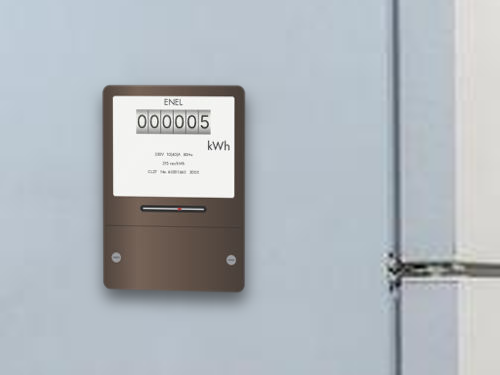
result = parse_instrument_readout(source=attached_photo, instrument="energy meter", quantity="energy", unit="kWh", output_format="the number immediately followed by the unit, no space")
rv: 5kWh
